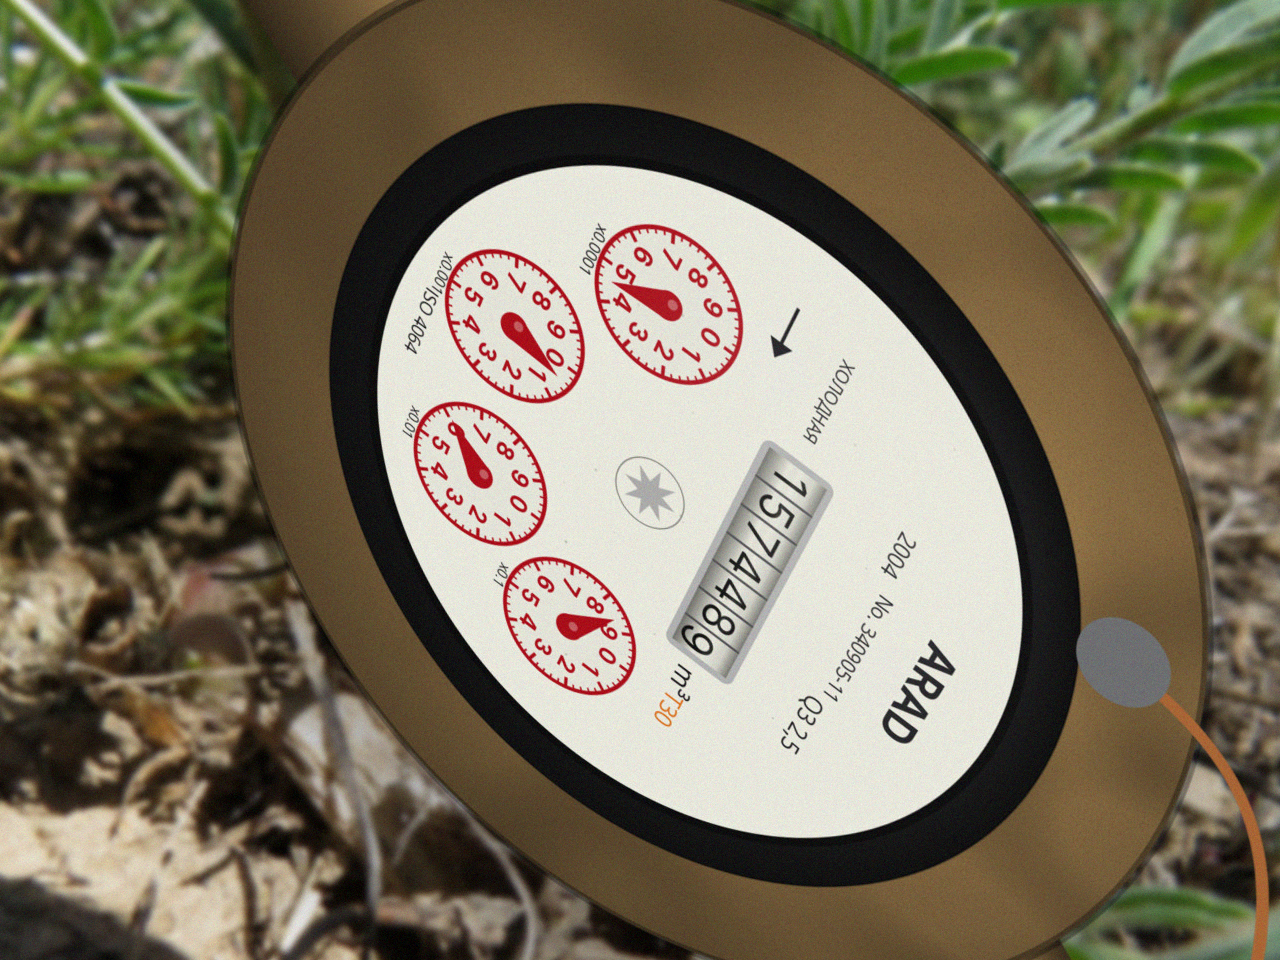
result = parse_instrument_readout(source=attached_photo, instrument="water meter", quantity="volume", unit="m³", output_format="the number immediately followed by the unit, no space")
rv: 1574488.8604m³
